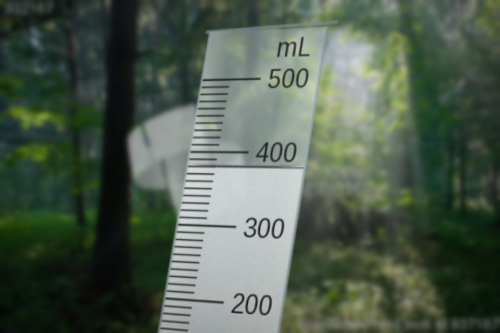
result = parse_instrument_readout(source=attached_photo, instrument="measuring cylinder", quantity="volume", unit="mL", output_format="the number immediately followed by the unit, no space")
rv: 380mL
